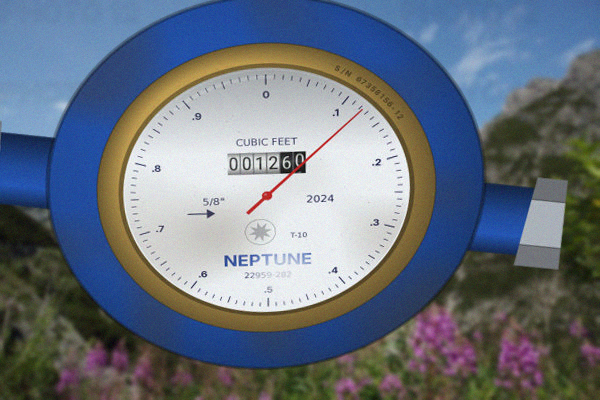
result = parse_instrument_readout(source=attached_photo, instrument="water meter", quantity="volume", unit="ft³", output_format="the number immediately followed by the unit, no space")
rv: 1260.12ft³
